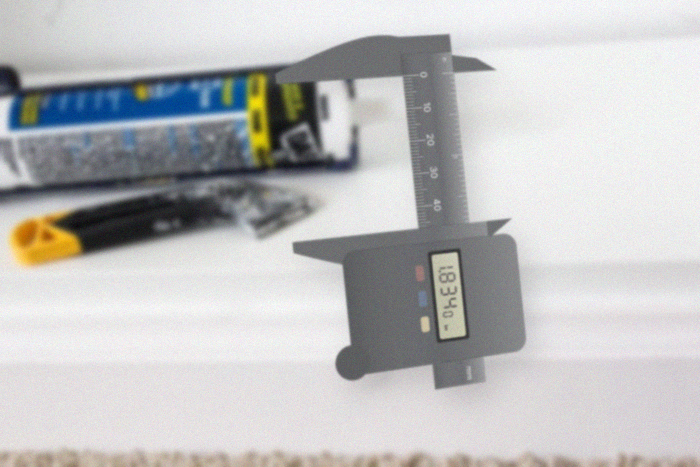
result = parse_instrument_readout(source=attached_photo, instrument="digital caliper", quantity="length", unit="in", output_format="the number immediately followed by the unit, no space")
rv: 1.8340in
